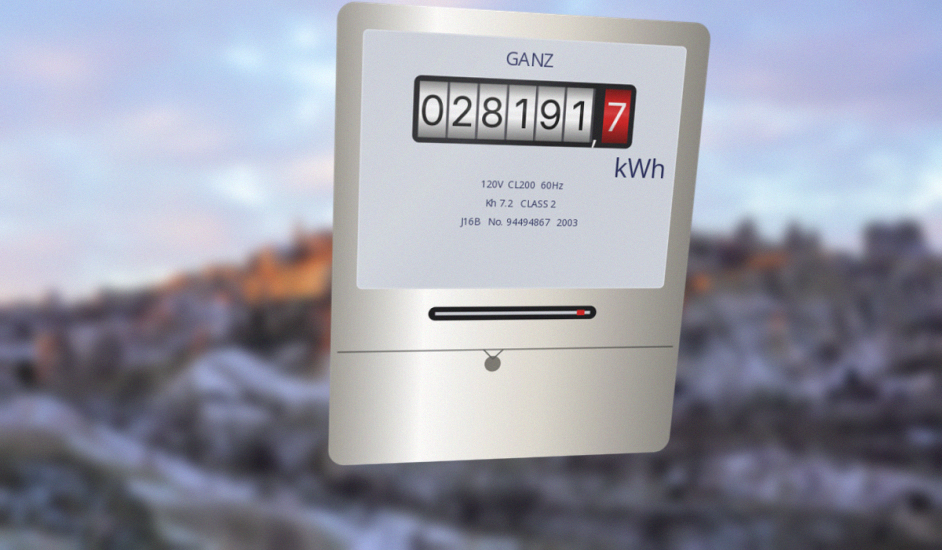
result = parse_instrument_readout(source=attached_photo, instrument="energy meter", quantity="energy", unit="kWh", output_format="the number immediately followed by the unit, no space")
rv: 28191.7kWh
